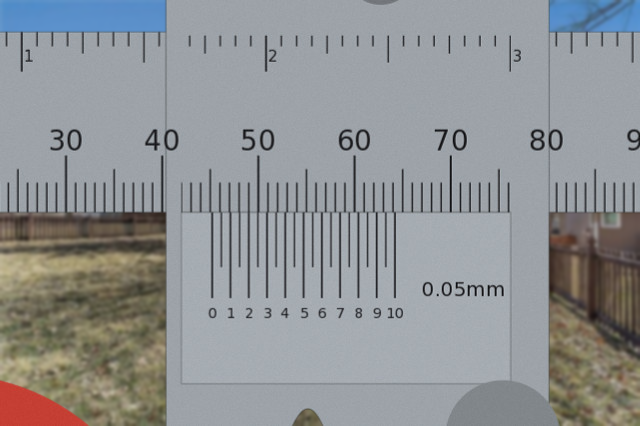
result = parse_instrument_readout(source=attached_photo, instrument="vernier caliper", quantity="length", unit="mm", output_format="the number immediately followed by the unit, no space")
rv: 45.2mm
